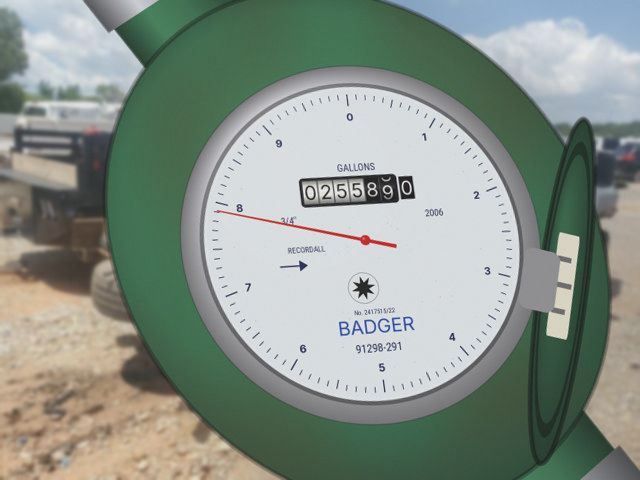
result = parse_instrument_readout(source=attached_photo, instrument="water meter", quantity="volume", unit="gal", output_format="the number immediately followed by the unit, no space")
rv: 255887.9gal
